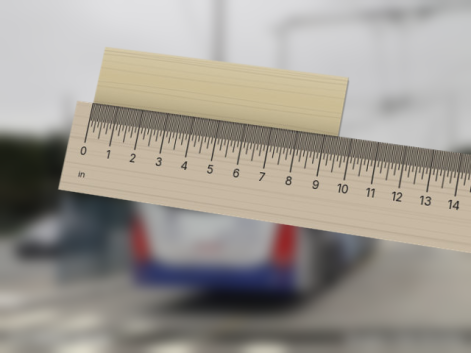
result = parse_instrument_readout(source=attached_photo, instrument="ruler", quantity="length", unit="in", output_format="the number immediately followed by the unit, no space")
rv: 9.5in
